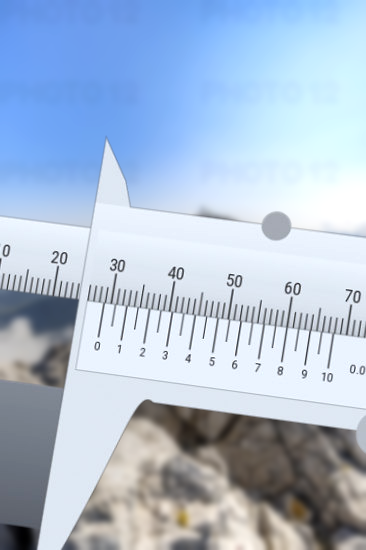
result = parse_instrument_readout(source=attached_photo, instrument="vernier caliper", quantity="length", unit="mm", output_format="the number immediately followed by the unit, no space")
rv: 28.8mm
